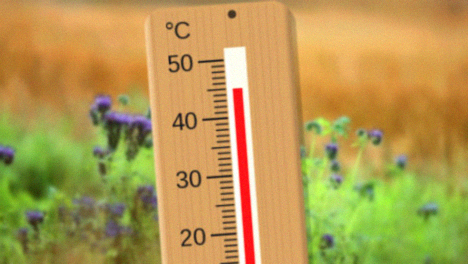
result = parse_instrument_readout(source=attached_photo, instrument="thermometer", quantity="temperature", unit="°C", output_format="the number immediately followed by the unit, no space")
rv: 45°C
